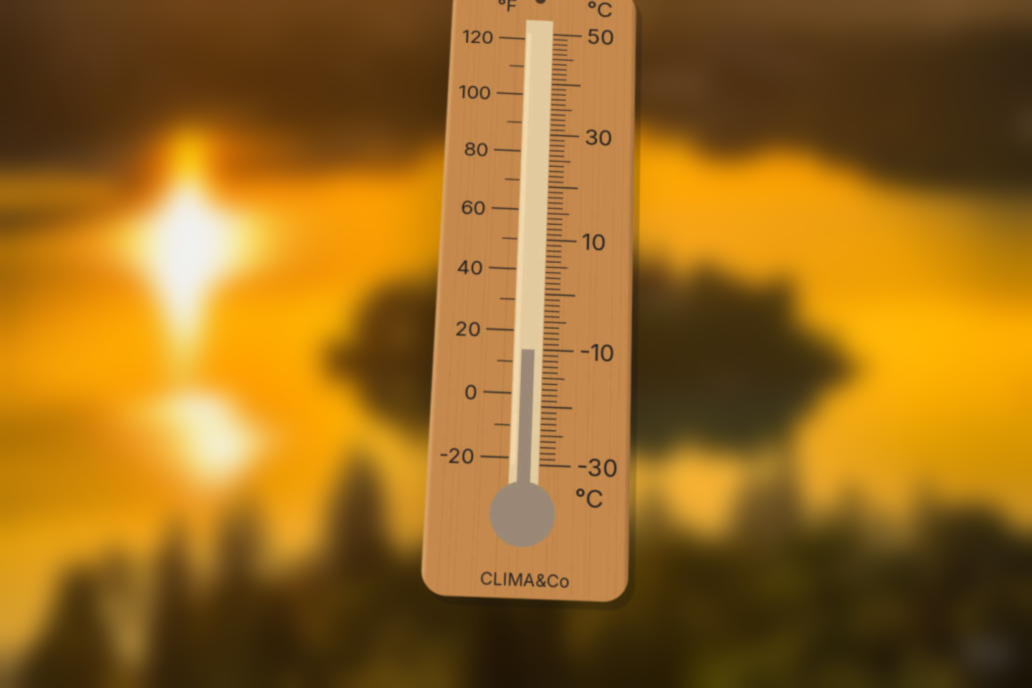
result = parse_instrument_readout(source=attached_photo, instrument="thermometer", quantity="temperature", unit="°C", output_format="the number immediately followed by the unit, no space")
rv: -10°C
